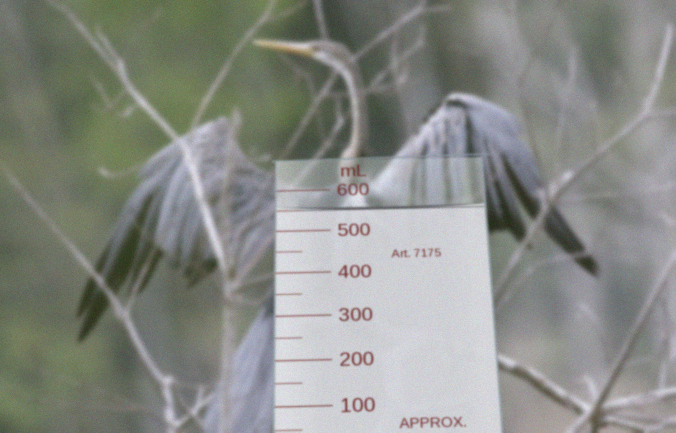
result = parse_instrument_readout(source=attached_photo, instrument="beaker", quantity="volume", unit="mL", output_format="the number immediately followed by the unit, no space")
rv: 550mL
